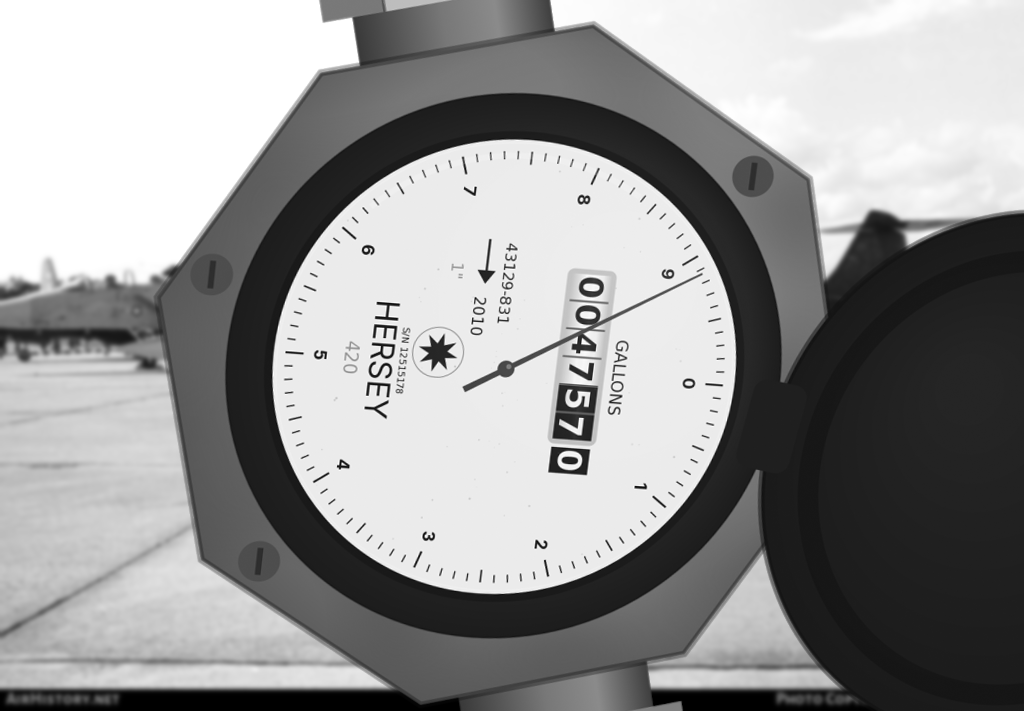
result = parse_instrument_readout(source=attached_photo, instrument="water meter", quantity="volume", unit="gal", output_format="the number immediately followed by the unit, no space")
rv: 47569.1gal
